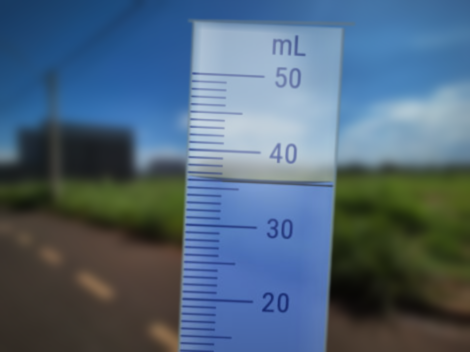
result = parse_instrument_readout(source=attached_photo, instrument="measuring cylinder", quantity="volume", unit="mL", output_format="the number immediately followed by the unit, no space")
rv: 36mL
